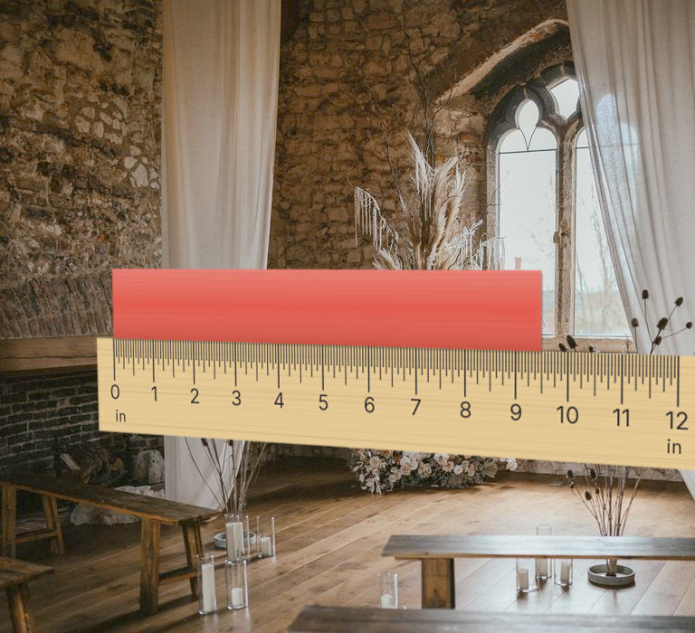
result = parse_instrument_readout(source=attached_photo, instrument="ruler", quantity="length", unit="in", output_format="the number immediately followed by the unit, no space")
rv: 9.5in
